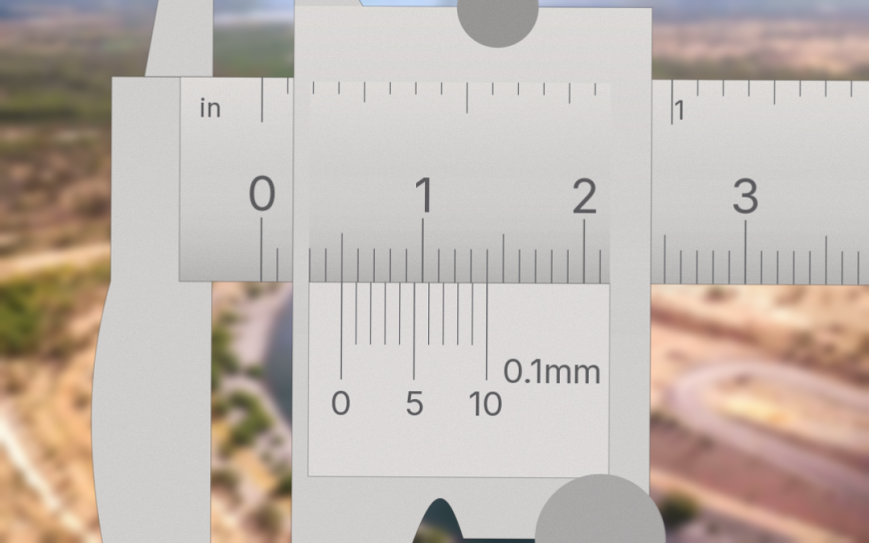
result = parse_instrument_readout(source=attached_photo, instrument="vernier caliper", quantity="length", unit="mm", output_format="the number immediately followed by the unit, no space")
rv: 5.0mm
